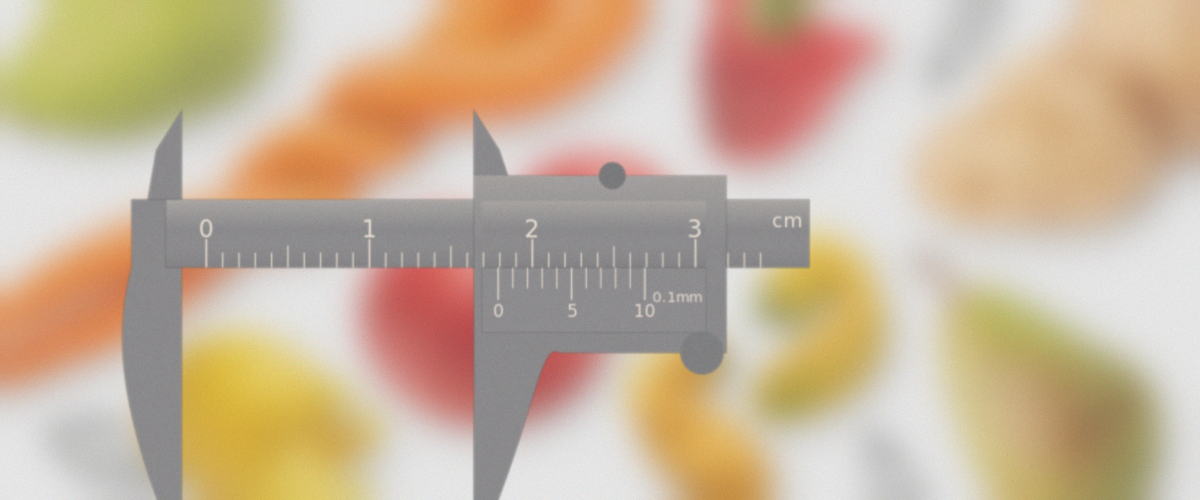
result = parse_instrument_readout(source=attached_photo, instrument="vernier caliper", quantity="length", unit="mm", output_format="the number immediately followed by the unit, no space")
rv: 17.9mm
